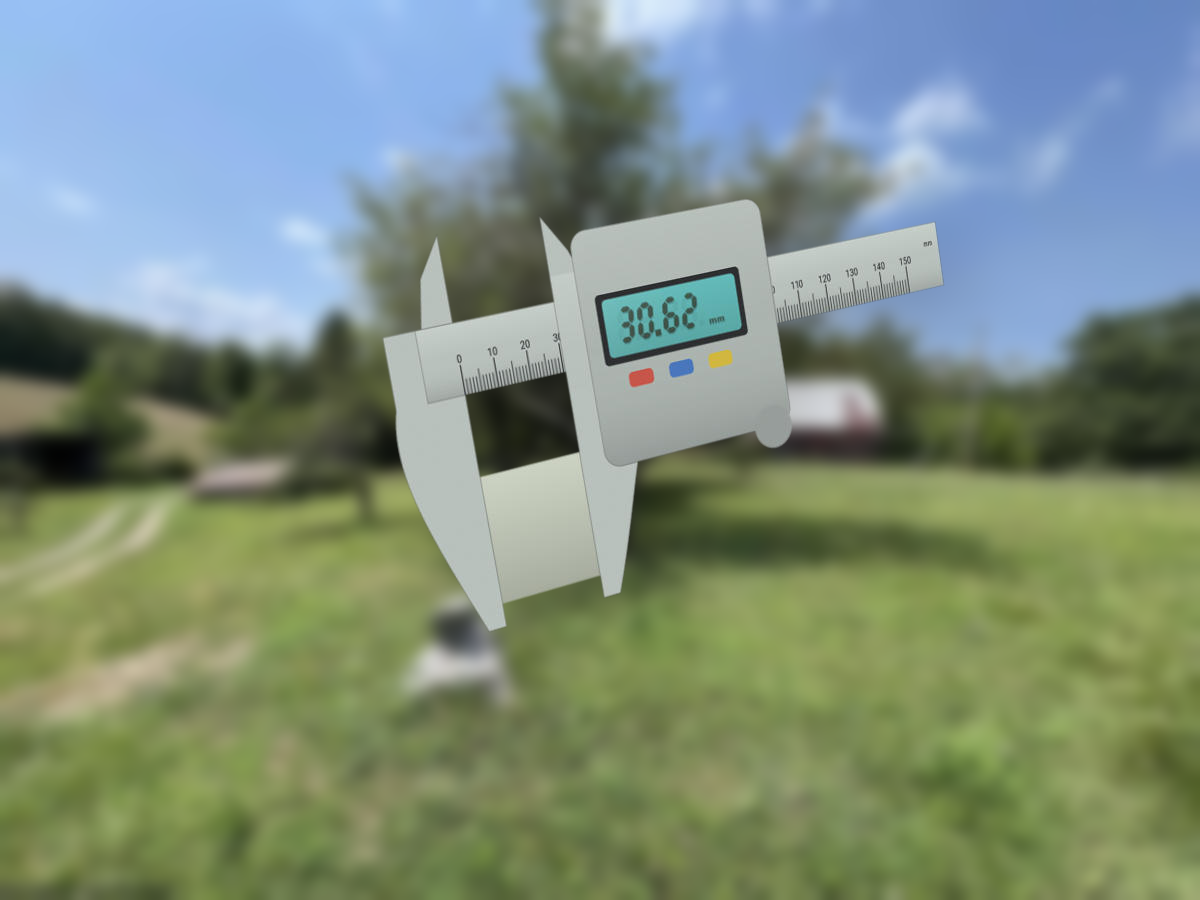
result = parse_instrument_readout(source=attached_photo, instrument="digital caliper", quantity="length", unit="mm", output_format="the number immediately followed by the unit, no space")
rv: 30.62mm
